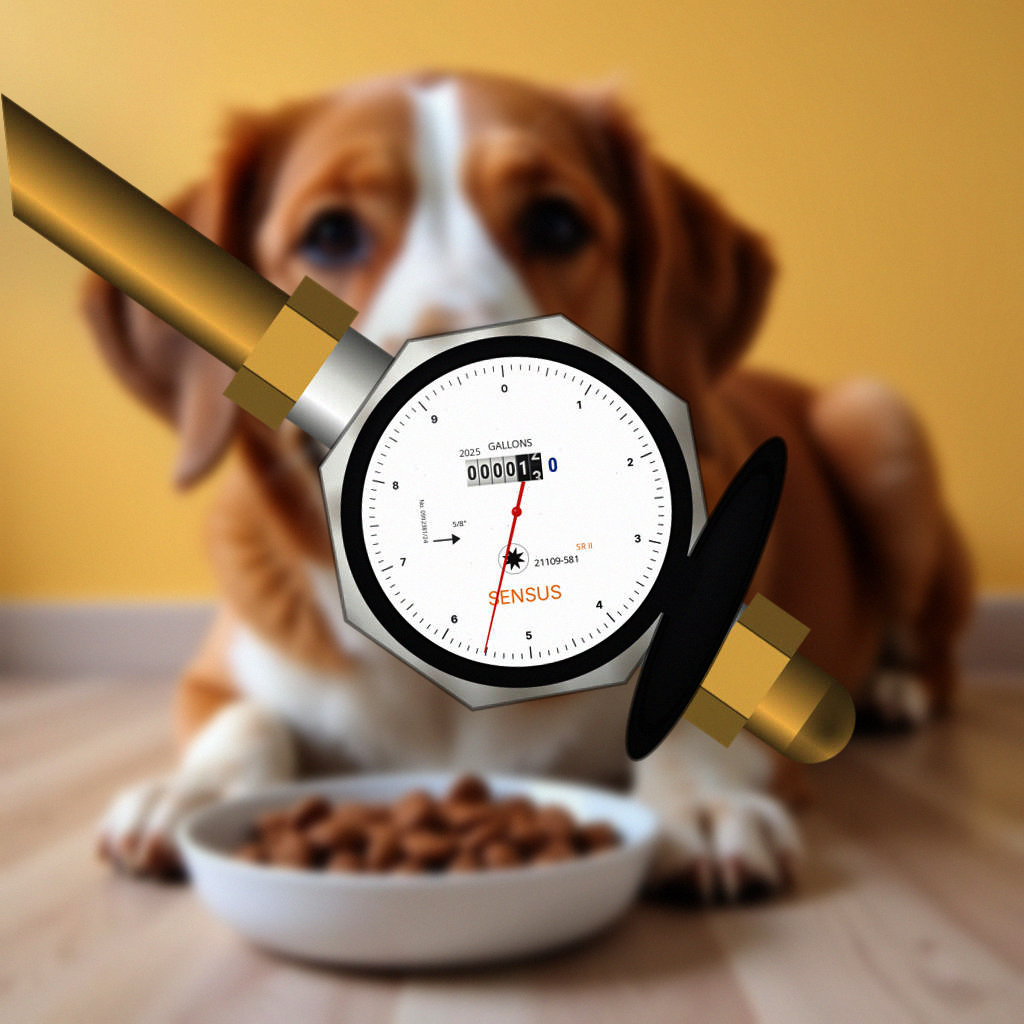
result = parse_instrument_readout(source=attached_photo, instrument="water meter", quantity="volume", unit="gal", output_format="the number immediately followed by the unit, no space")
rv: 125.5gal
